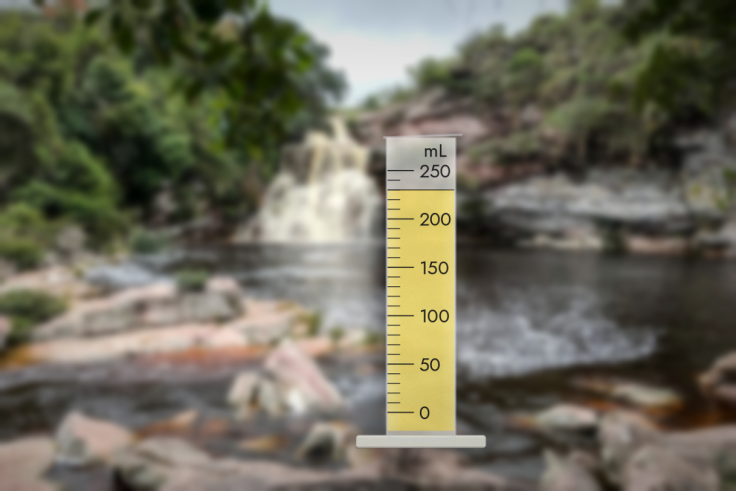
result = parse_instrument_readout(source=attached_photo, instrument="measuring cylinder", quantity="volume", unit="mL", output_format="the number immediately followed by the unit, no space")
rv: 230mL
